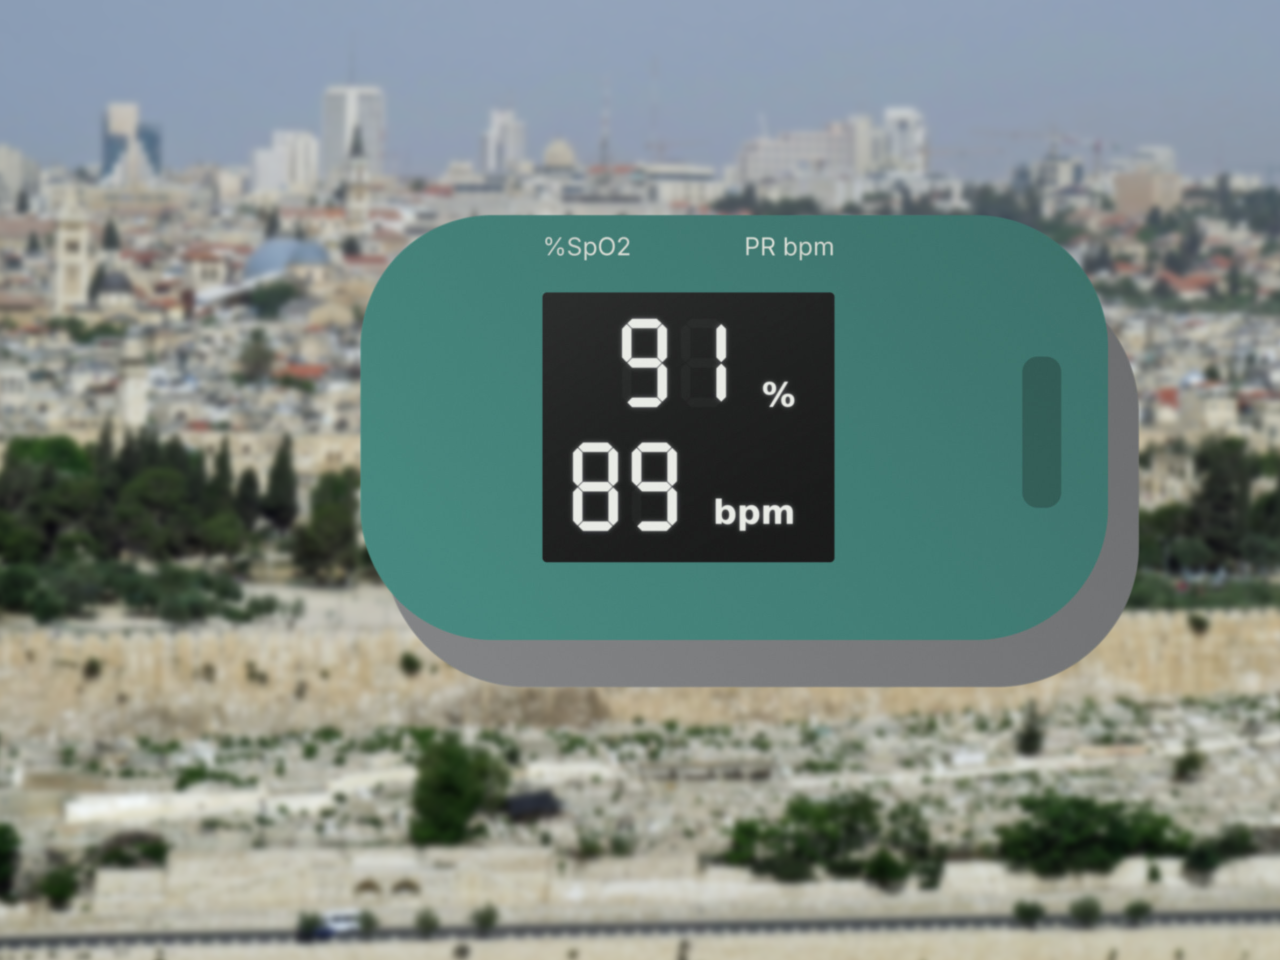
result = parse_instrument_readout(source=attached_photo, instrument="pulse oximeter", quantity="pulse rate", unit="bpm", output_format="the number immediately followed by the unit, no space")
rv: 89bpm
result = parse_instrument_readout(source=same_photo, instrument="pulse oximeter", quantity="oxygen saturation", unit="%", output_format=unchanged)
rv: 91%
